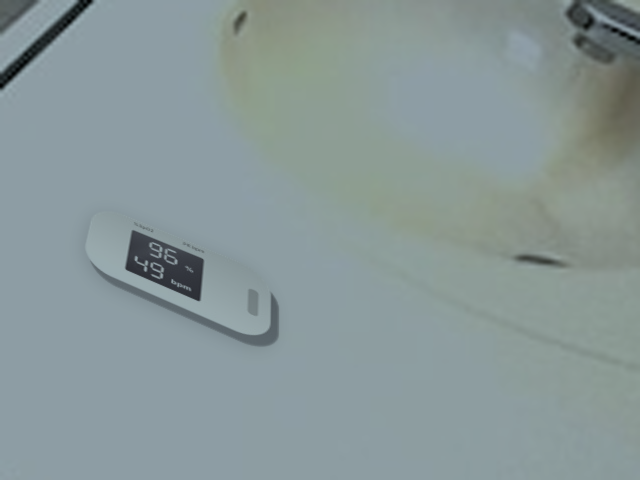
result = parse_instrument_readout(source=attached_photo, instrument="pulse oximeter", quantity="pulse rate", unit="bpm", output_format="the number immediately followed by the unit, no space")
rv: 49bpm
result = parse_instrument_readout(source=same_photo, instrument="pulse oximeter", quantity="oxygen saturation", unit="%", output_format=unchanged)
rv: 96%
